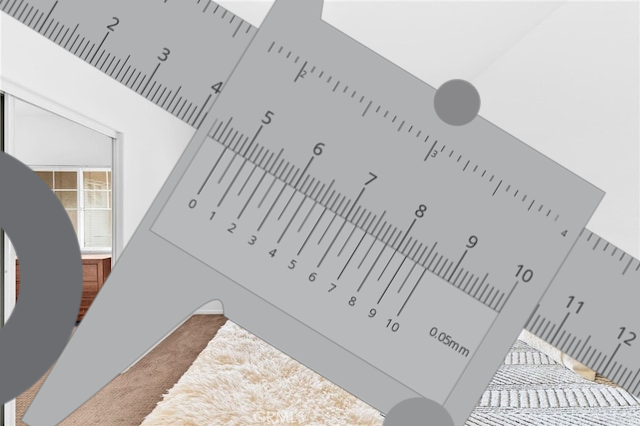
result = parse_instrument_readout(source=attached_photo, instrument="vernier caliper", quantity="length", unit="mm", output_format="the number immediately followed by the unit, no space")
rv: 46.8mm
